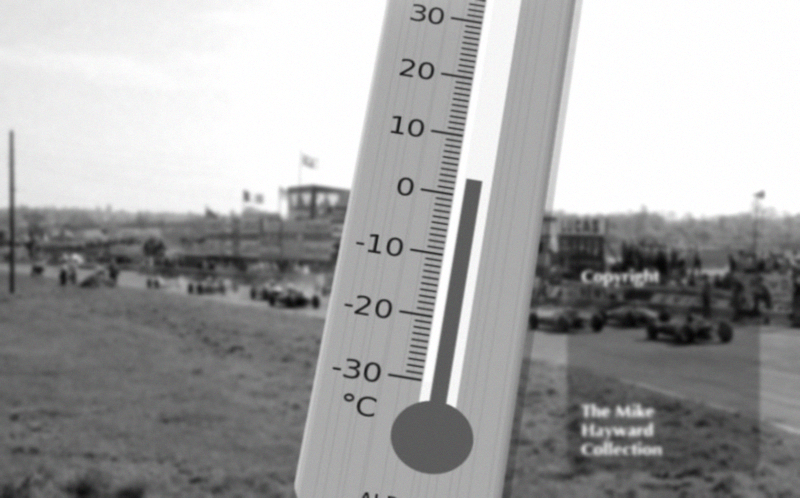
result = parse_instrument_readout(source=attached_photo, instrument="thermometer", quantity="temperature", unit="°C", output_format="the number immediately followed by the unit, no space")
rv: 3°C
